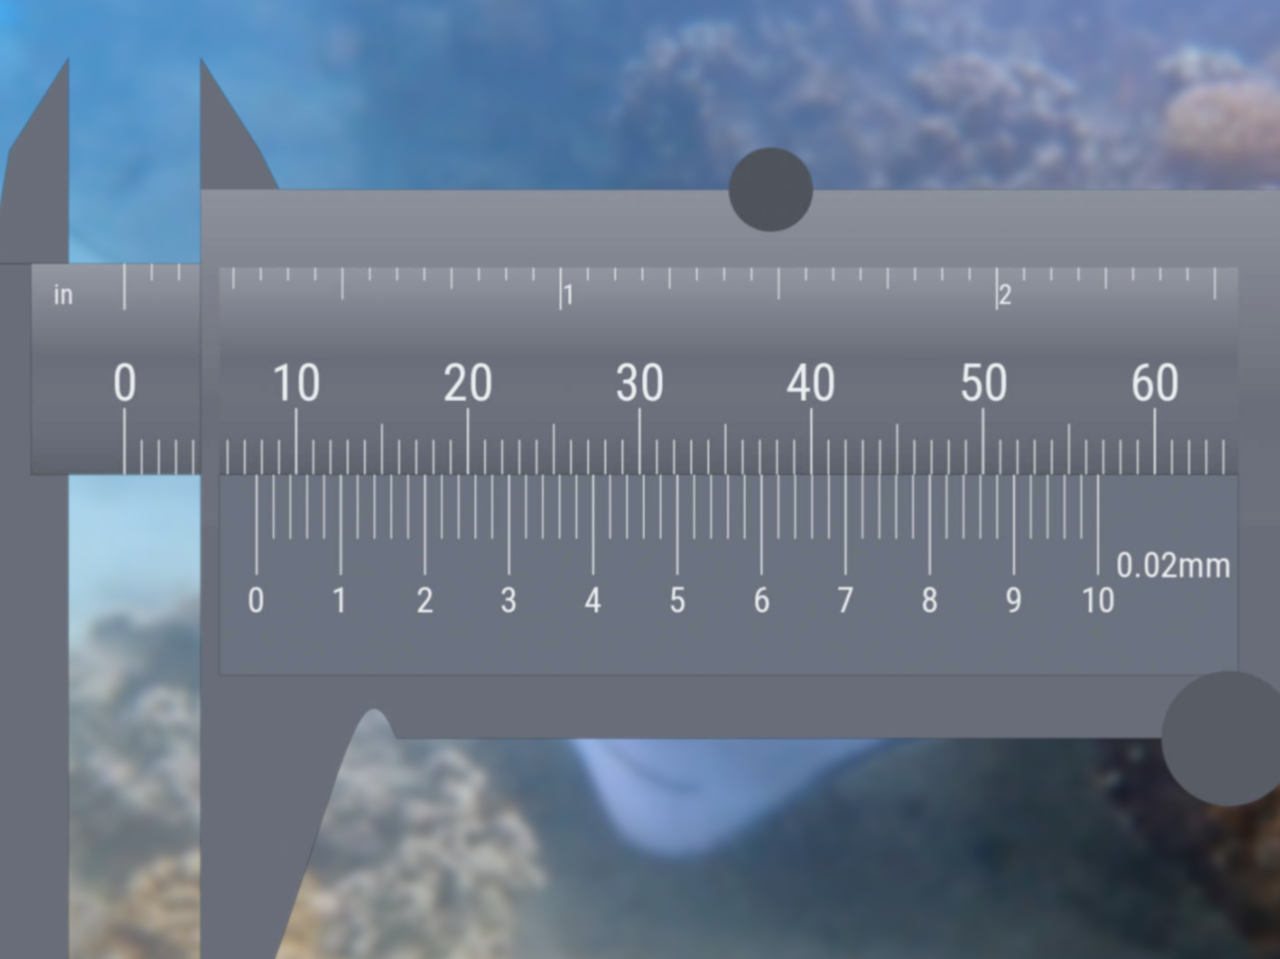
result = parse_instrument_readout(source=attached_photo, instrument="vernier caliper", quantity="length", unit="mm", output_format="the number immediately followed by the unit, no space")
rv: 7.7mm
